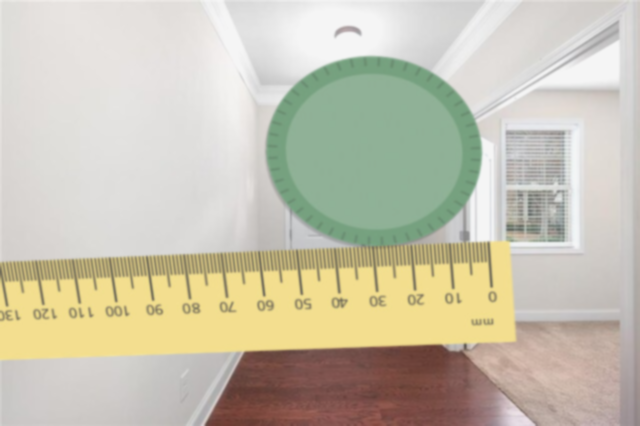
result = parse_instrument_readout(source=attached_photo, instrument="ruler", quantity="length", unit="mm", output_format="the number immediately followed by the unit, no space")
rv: 55mm
